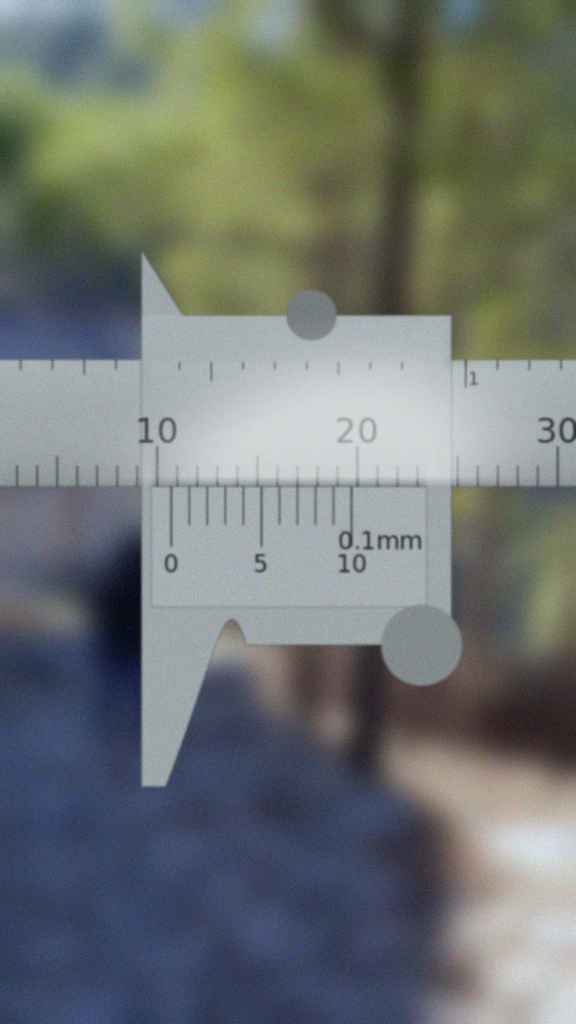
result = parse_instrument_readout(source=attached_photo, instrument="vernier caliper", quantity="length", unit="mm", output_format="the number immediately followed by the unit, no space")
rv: 10.7mm
